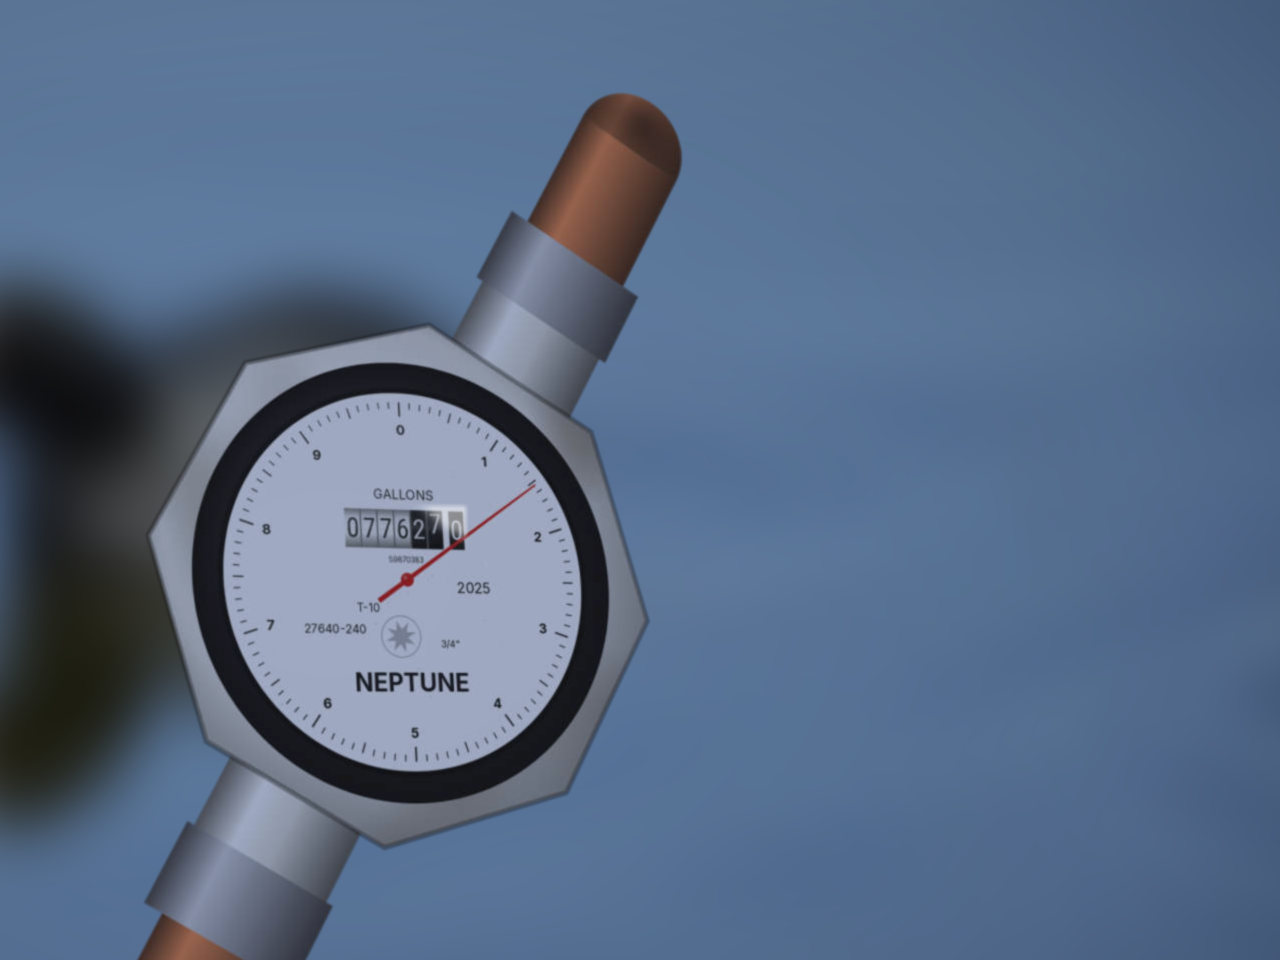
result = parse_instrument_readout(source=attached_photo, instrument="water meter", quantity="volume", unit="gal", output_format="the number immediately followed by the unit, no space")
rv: 776271.5gal
